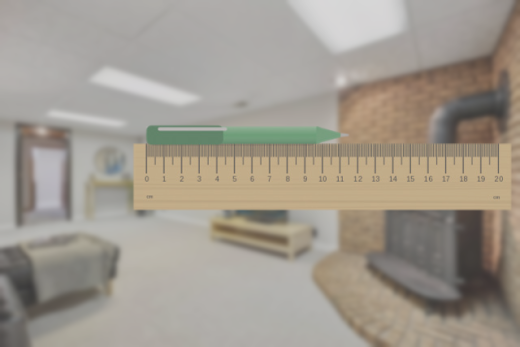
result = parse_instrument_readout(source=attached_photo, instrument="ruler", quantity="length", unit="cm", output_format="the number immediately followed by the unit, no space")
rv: 11.5cm
